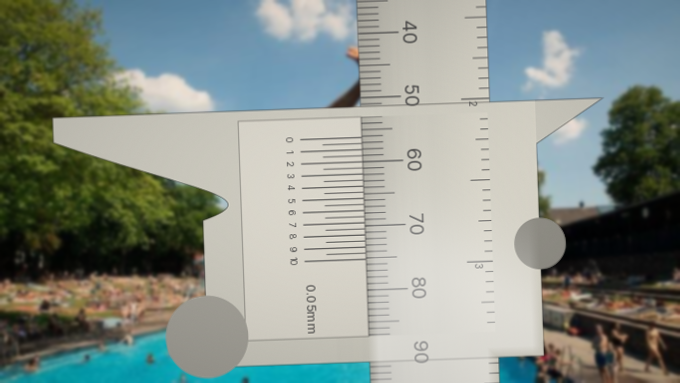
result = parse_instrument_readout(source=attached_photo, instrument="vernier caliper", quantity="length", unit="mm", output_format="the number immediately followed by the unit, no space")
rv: 56.2mm
